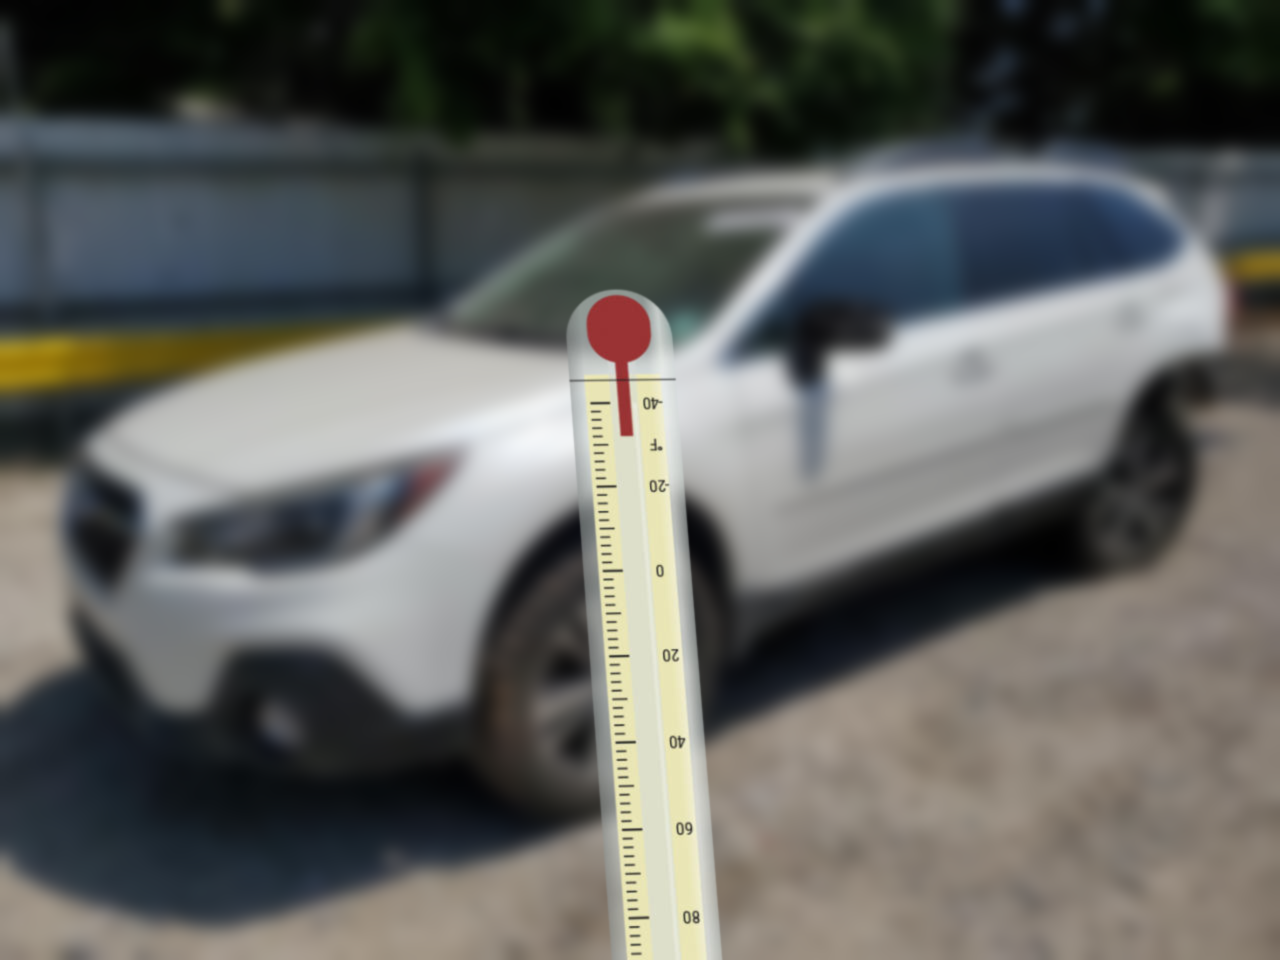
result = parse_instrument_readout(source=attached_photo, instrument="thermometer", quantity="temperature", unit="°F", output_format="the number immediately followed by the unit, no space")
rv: -32°F
